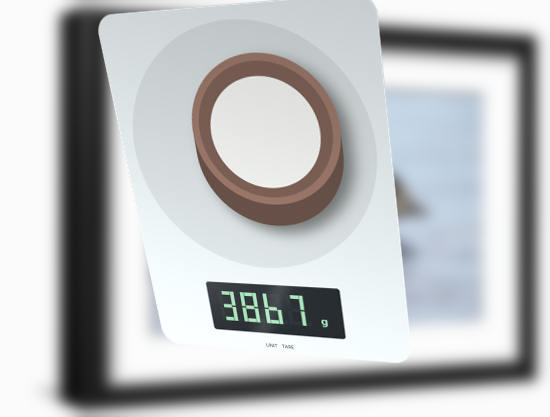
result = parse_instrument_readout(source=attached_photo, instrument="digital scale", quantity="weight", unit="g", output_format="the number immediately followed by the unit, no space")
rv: 3867g
